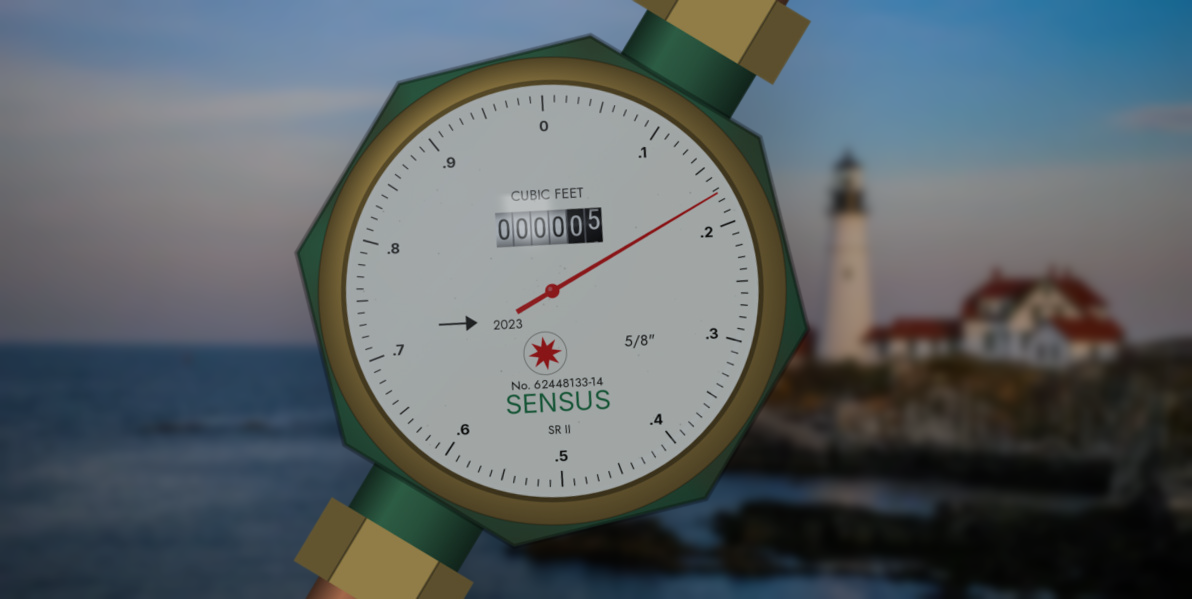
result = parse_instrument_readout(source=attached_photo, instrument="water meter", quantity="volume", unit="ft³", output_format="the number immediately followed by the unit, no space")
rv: 5.17ft³
